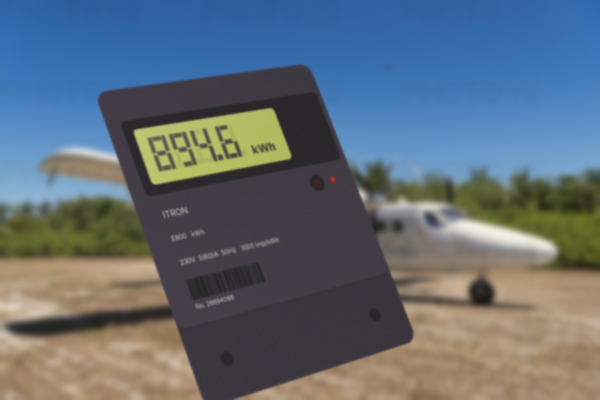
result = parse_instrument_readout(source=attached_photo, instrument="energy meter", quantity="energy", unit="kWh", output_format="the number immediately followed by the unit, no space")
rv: 894.6kWh
